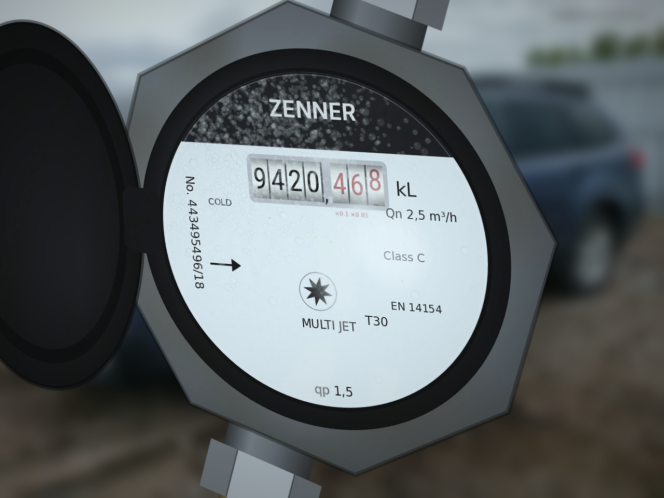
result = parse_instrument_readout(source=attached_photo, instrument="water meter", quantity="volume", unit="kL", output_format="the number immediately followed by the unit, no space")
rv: 9420.468kL
